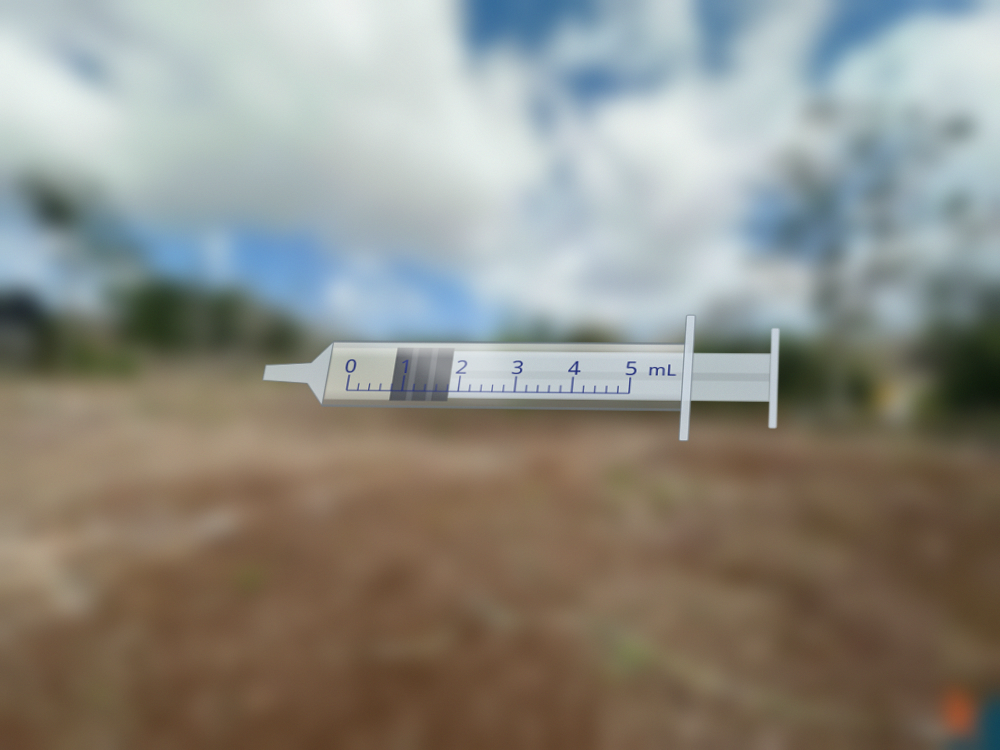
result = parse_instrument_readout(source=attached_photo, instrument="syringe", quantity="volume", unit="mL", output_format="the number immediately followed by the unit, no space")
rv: 0.8mL
